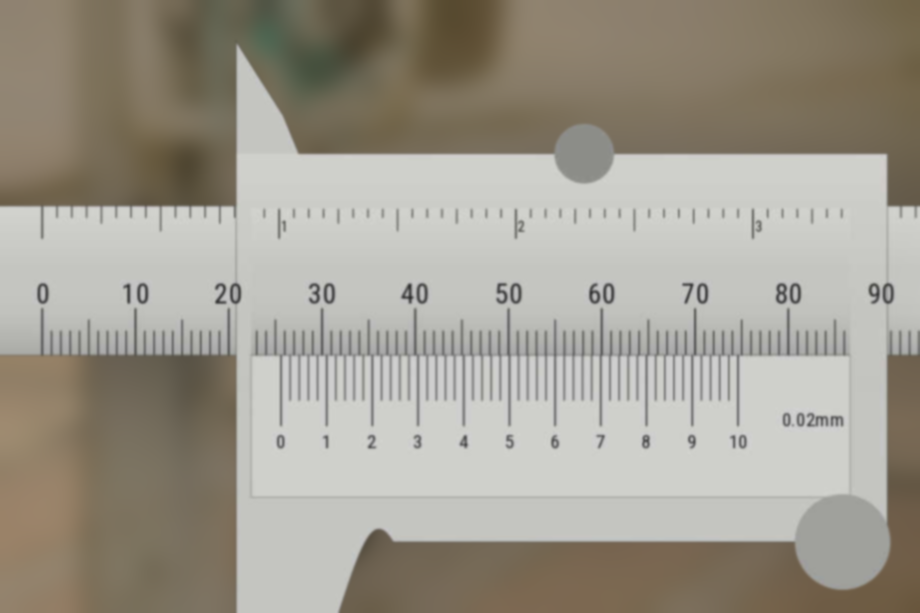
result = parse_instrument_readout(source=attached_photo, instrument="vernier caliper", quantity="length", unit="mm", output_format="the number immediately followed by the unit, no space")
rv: 25.6mm
